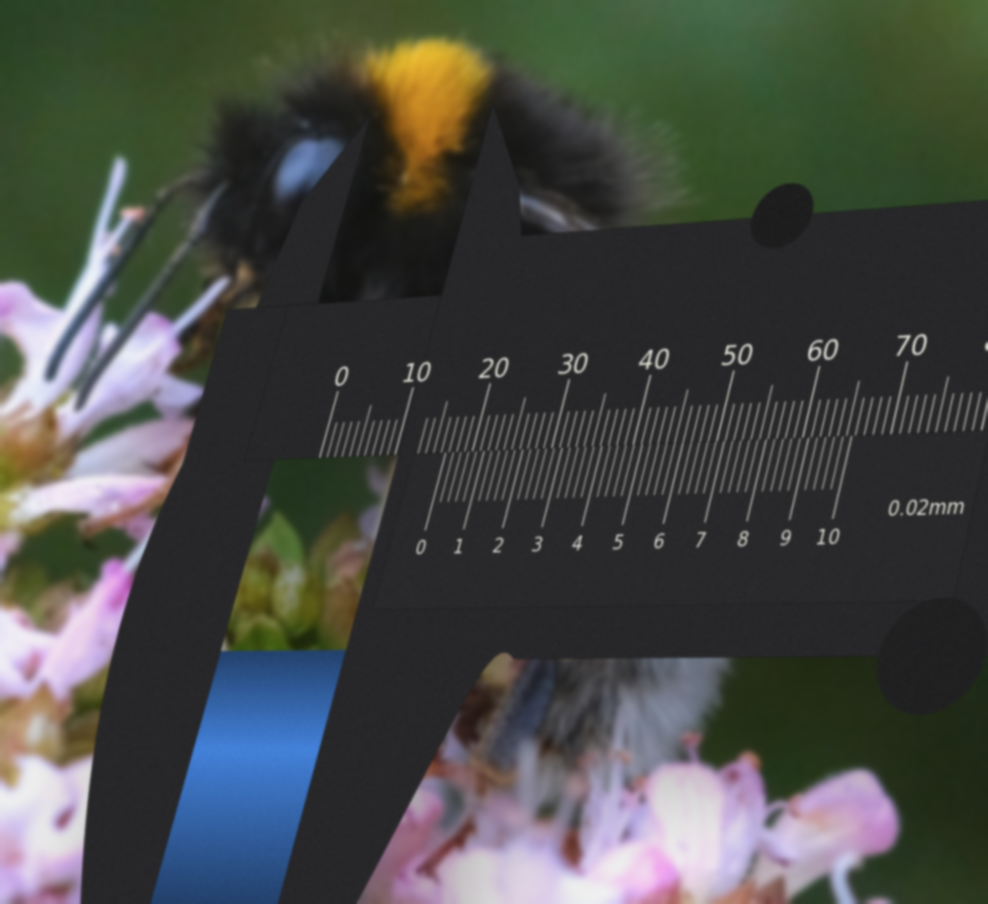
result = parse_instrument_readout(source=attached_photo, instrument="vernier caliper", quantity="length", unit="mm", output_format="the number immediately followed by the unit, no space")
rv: 16.6mm
